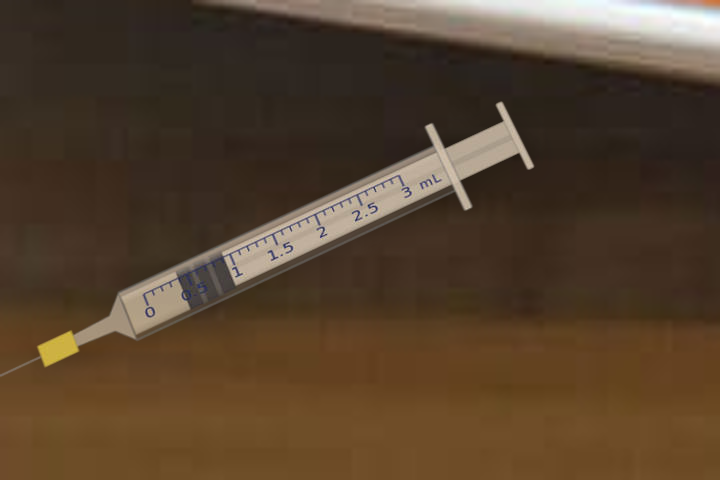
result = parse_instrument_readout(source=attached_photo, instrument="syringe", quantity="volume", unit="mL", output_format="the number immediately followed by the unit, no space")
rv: 0.4mL
